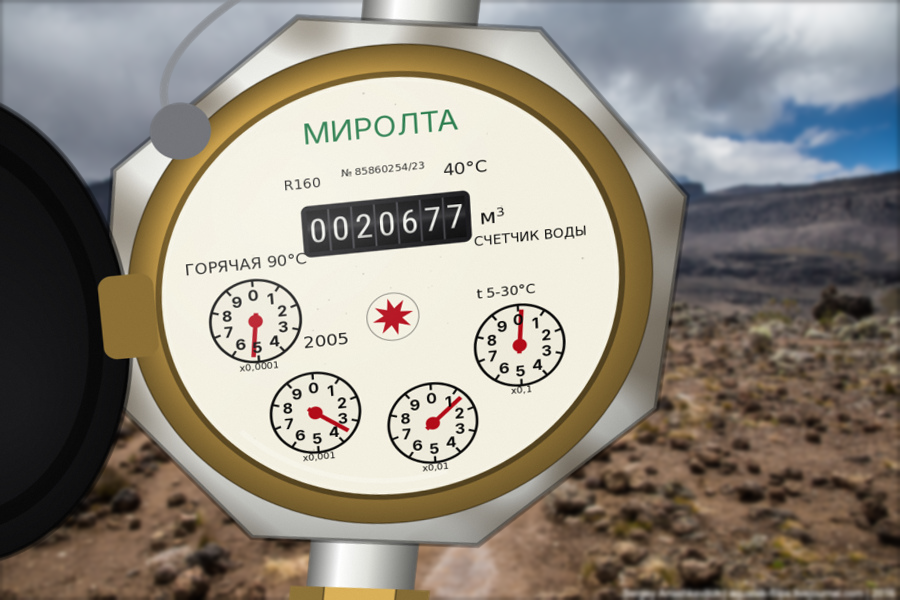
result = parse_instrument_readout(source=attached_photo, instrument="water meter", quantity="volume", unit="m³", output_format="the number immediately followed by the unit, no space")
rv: 20677.0135m³
